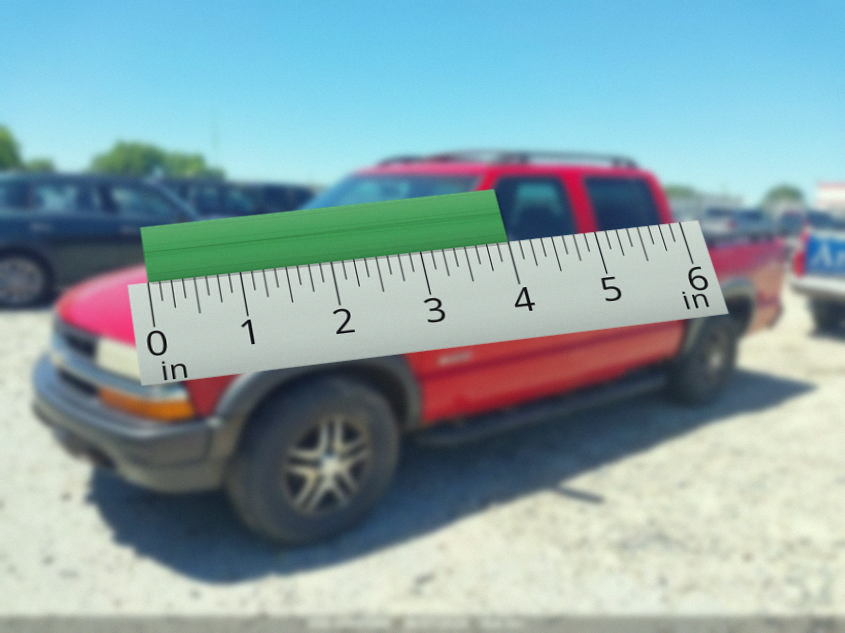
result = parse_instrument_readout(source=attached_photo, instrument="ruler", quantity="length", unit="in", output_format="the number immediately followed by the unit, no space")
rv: 4in
